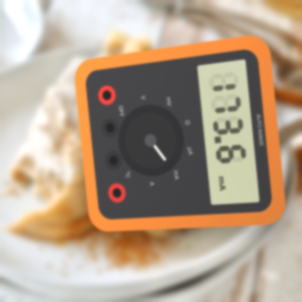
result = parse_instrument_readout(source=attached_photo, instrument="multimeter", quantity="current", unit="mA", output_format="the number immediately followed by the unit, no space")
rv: 173.6mA
